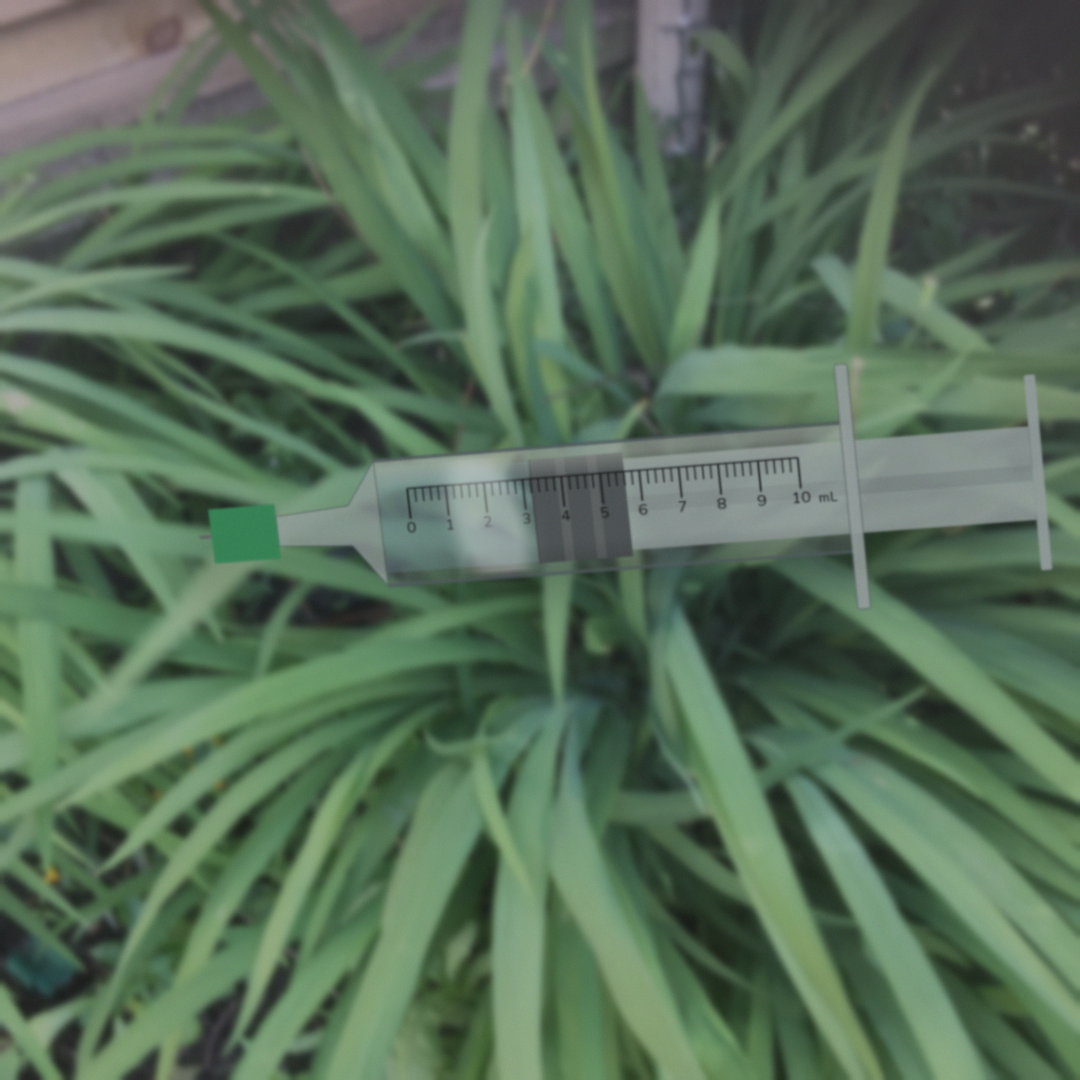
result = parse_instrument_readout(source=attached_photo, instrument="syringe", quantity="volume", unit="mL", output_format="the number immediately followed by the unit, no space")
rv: 3.2mL
